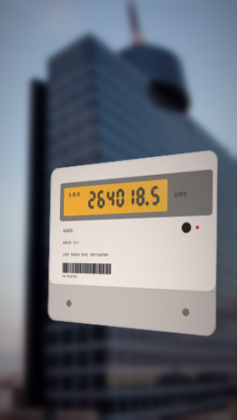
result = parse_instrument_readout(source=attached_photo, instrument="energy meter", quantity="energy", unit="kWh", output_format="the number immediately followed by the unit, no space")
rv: 264018.5kWh
